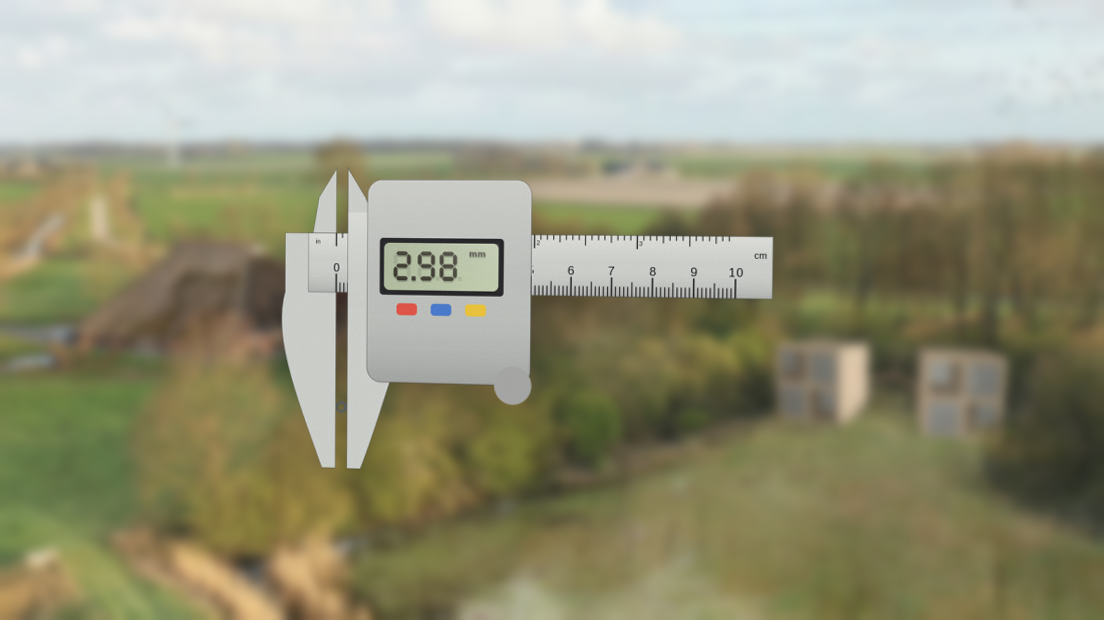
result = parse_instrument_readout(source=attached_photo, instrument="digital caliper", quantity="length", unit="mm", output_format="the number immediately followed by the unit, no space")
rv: 2.98mm
